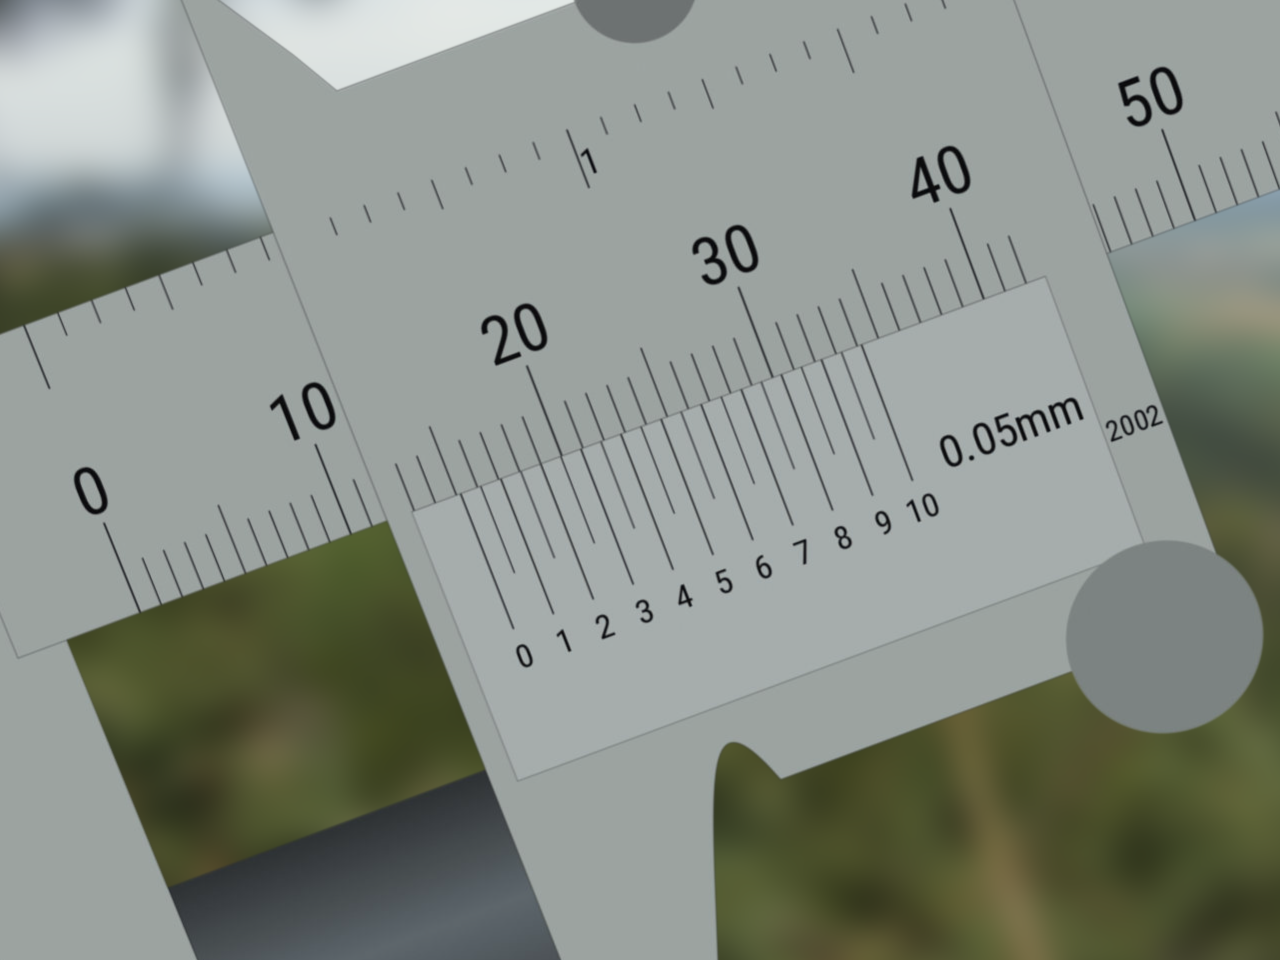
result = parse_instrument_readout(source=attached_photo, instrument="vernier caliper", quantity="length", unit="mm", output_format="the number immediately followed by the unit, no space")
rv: 15.2mm
